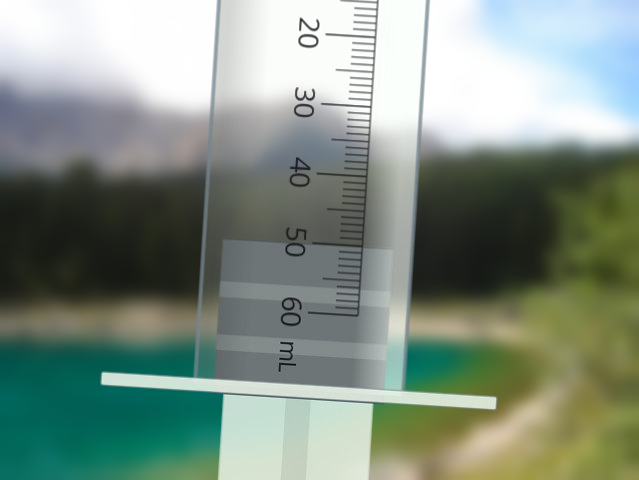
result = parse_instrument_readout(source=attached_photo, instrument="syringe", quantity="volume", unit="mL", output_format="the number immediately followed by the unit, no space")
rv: 50mL
